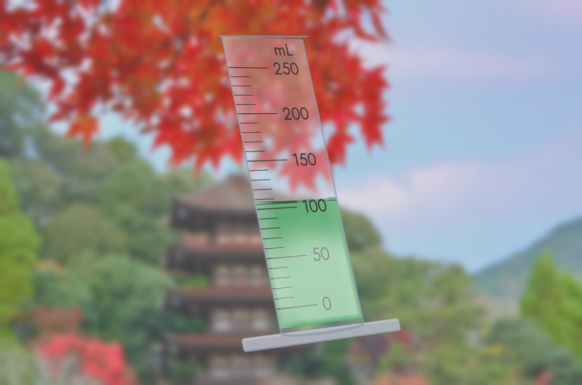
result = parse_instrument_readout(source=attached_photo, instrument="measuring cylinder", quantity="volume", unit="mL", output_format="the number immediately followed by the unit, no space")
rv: 105mL
